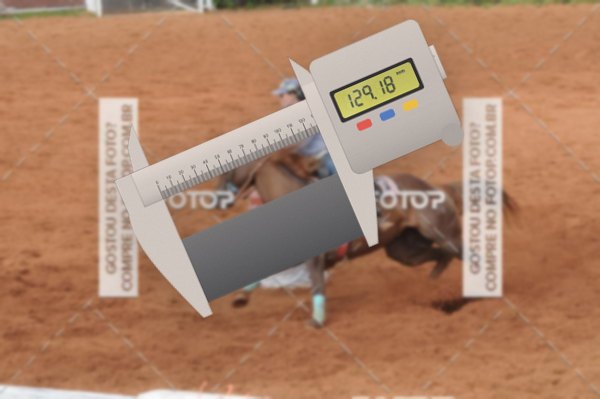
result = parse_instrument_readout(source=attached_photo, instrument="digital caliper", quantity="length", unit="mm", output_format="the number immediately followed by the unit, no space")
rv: 129.18mm
